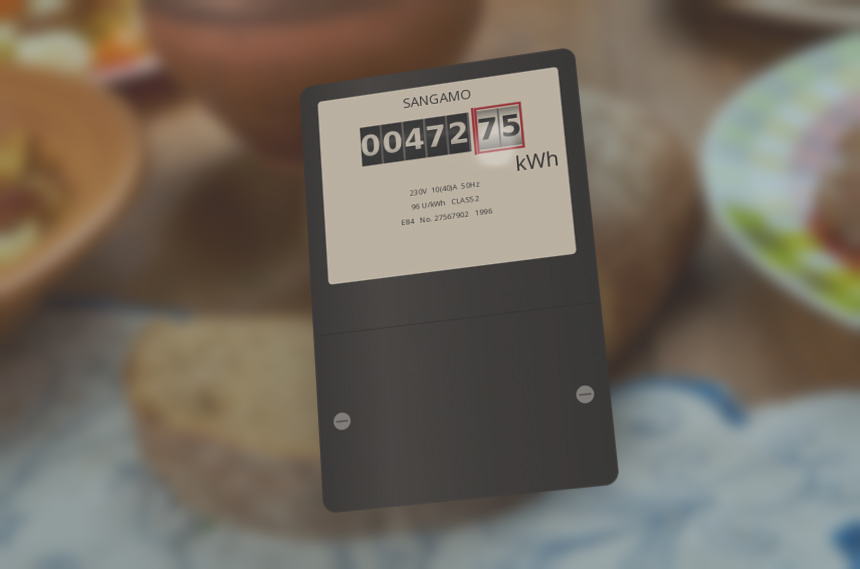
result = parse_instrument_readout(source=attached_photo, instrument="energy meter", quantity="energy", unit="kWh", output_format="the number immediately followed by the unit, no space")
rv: 472.75kWh
